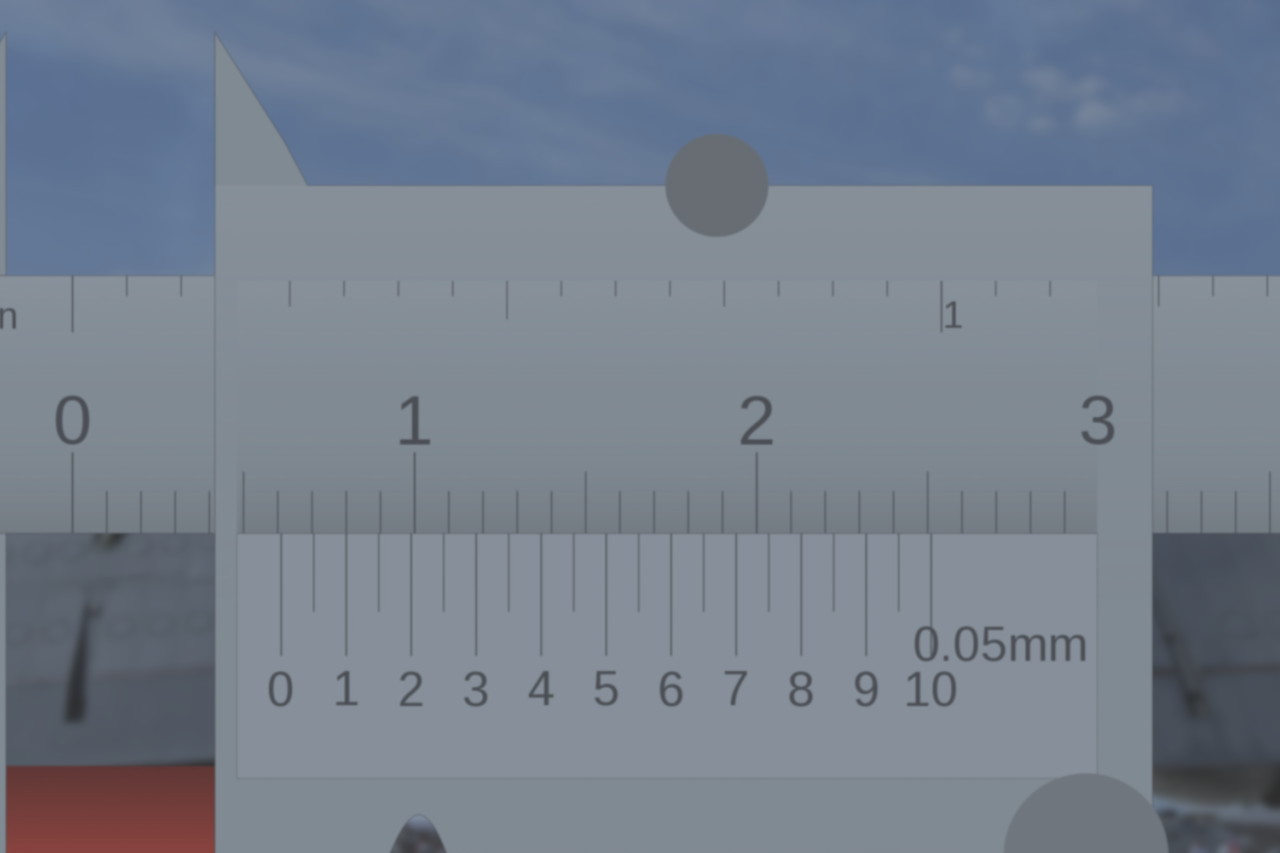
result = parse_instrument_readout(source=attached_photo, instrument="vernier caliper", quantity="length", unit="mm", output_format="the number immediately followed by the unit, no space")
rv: 6.10mm
